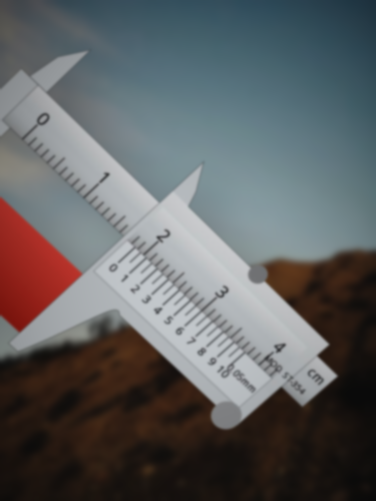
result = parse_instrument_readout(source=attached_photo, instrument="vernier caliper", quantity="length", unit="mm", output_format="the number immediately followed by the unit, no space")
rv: 18.6mm
